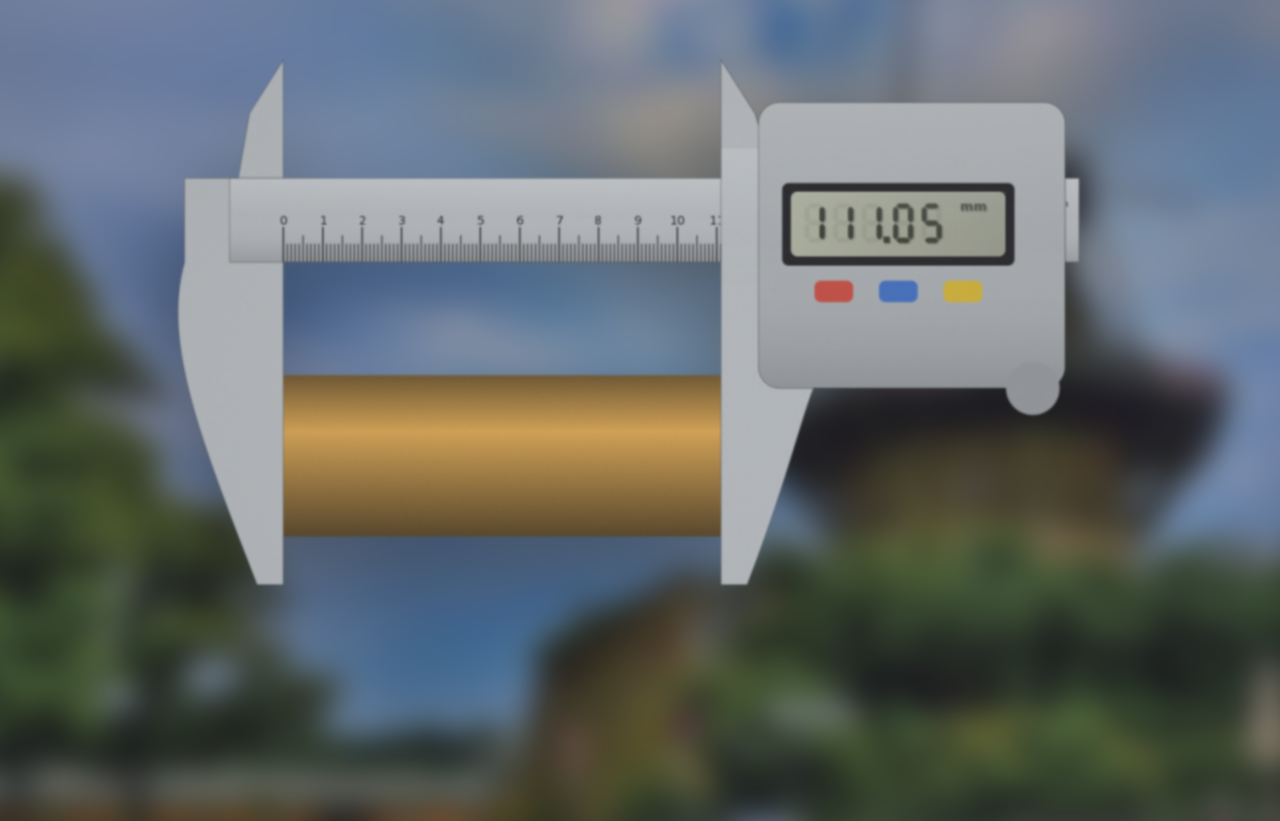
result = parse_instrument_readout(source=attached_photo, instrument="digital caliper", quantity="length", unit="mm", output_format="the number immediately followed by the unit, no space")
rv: 111.05mm
